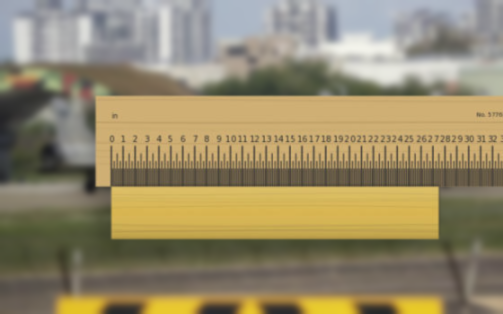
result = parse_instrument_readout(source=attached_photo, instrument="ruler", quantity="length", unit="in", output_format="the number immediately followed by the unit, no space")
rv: 27.5in
